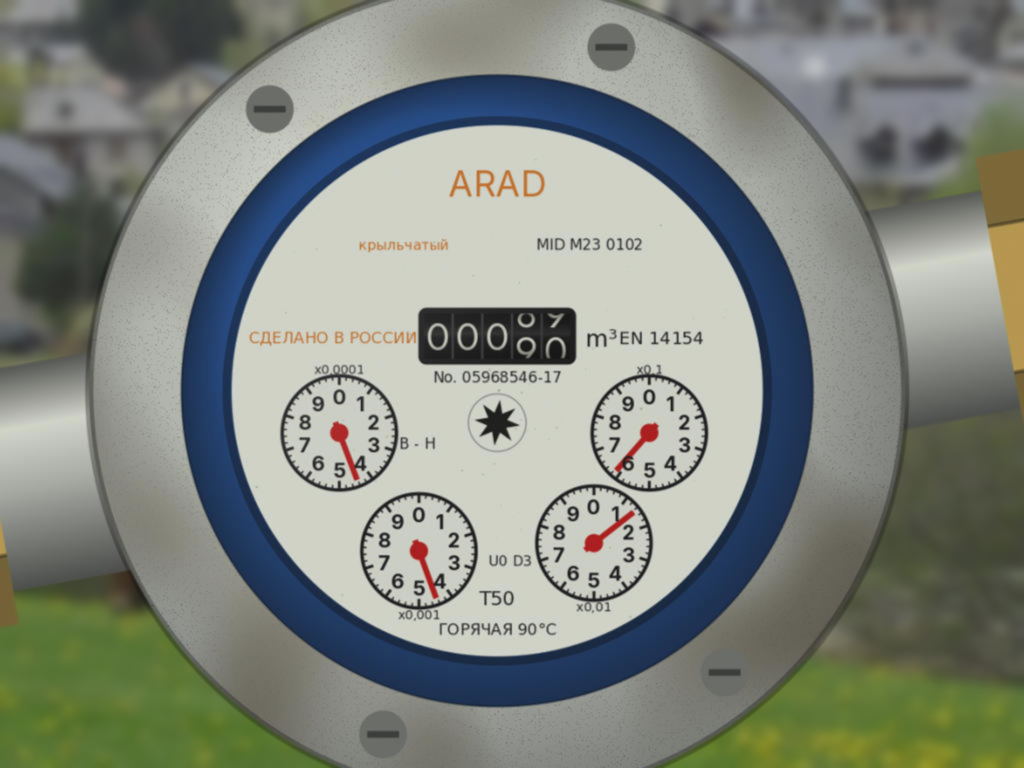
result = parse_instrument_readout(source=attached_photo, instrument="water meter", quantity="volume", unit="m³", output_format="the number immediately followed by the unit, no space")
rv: 89.6144m³
